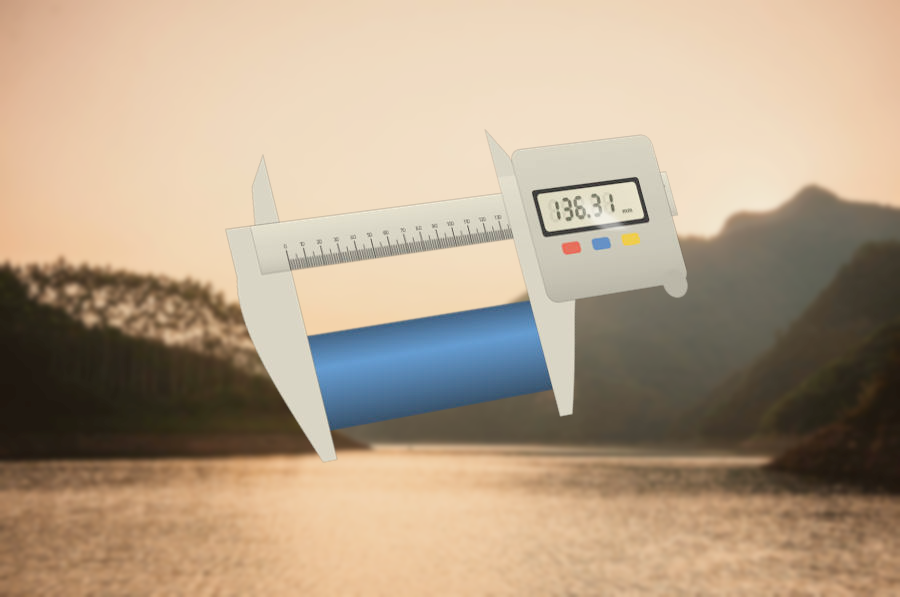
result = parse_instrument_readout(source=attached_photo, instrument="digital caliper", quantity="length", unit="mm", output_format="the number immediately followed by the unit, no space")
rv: 136.31mm
